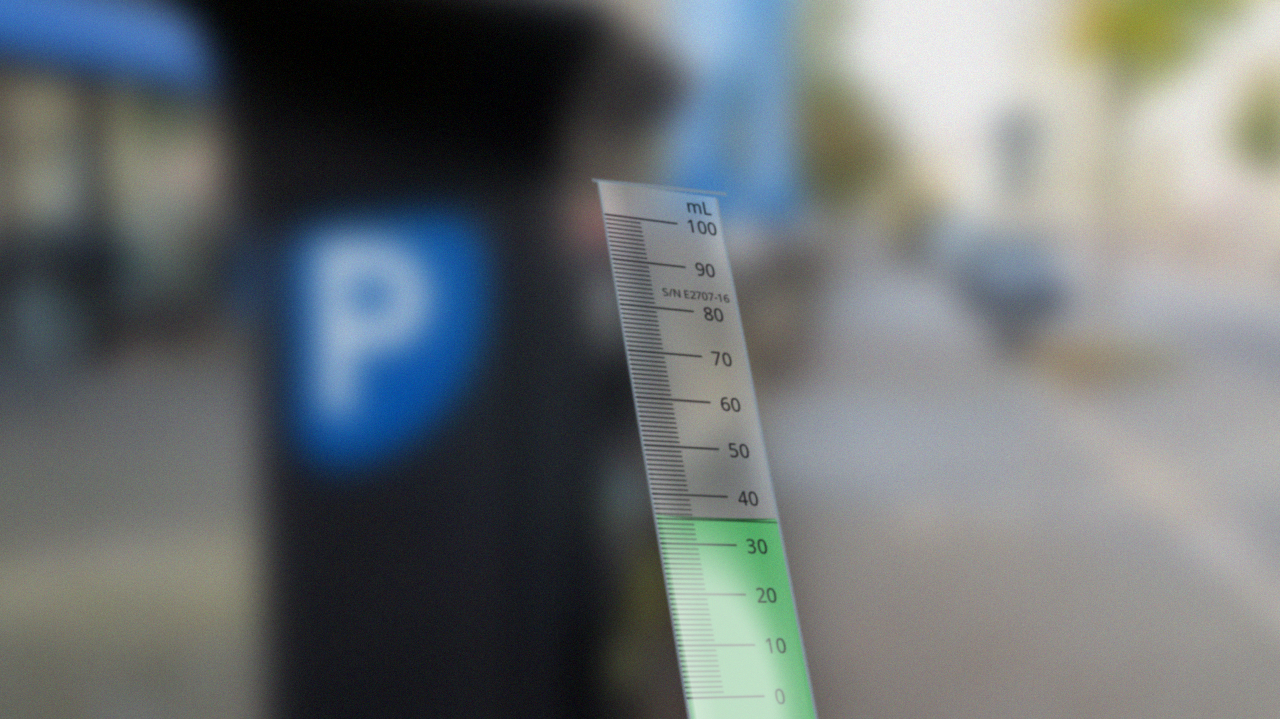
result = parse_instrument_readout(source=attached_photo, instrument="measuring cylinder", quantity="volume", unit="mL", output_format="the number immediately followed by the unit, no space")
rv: 35mL
